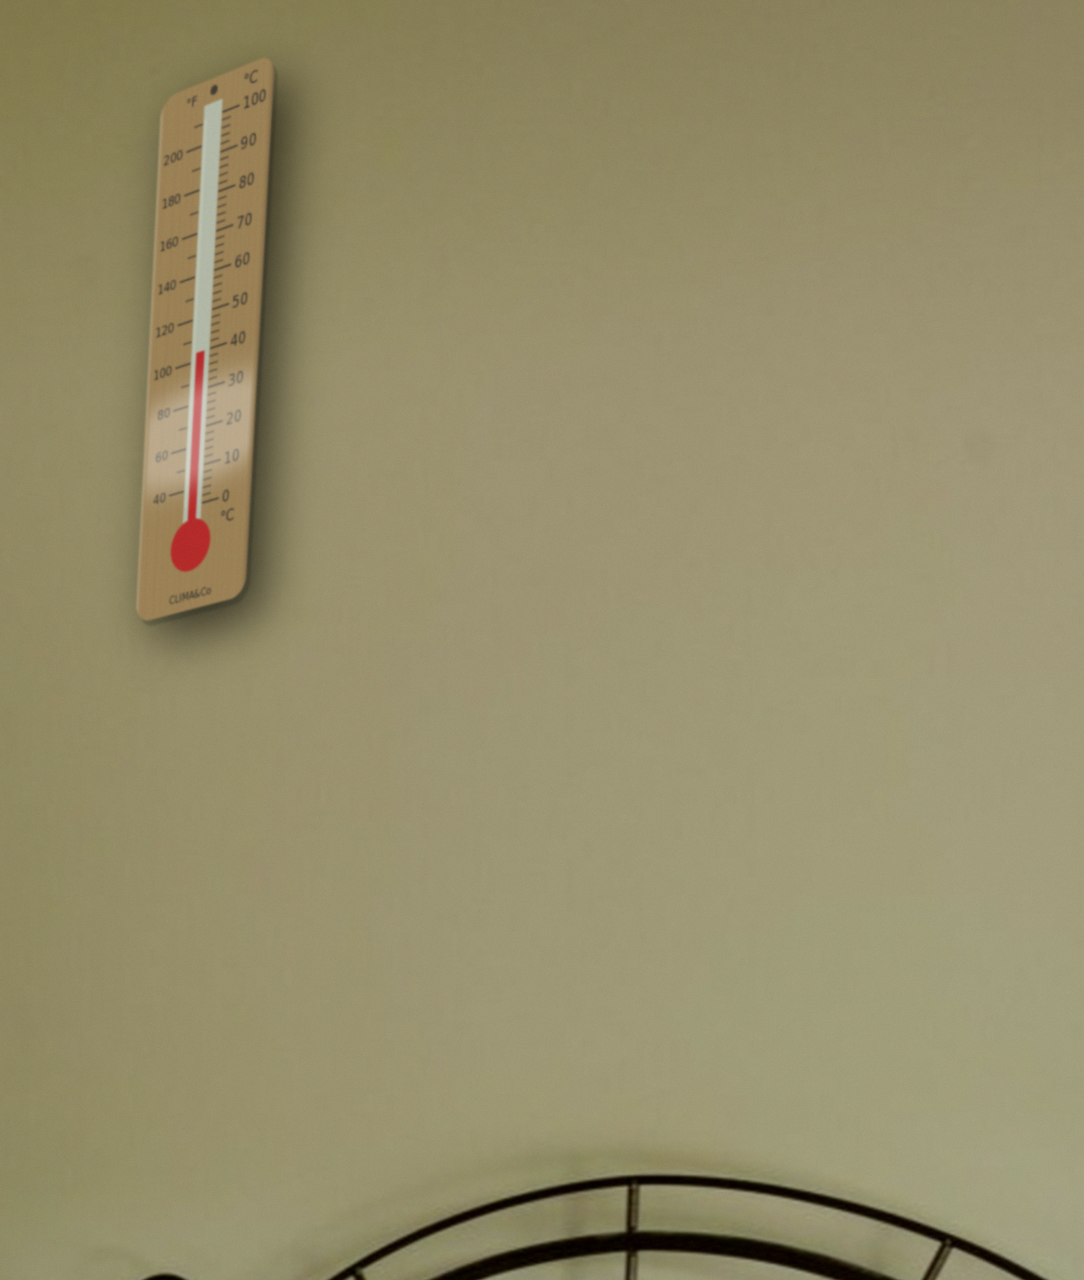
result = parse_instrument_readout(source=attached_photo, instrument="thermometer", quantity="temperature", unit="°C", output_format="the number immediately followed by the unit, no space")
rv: 40°C
